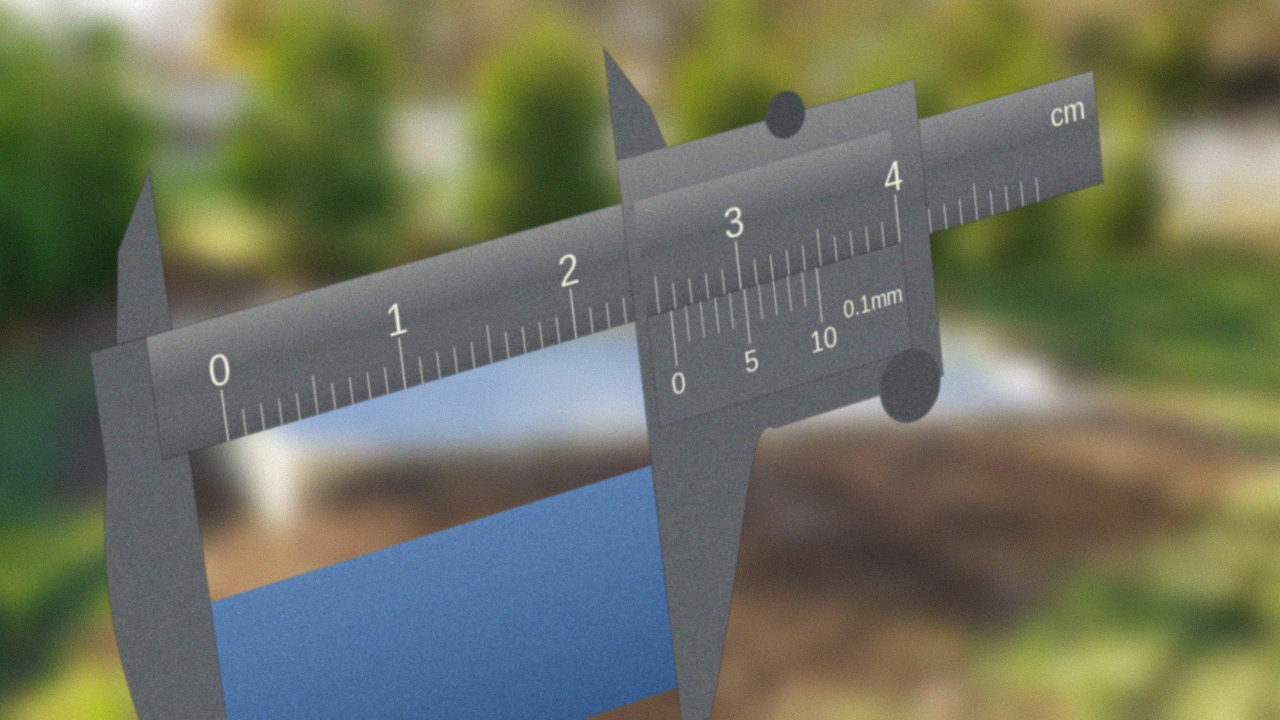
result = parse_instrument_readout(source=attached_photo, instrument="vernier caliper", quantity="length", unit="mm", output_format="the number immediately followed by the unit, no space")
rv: 25.7mm
